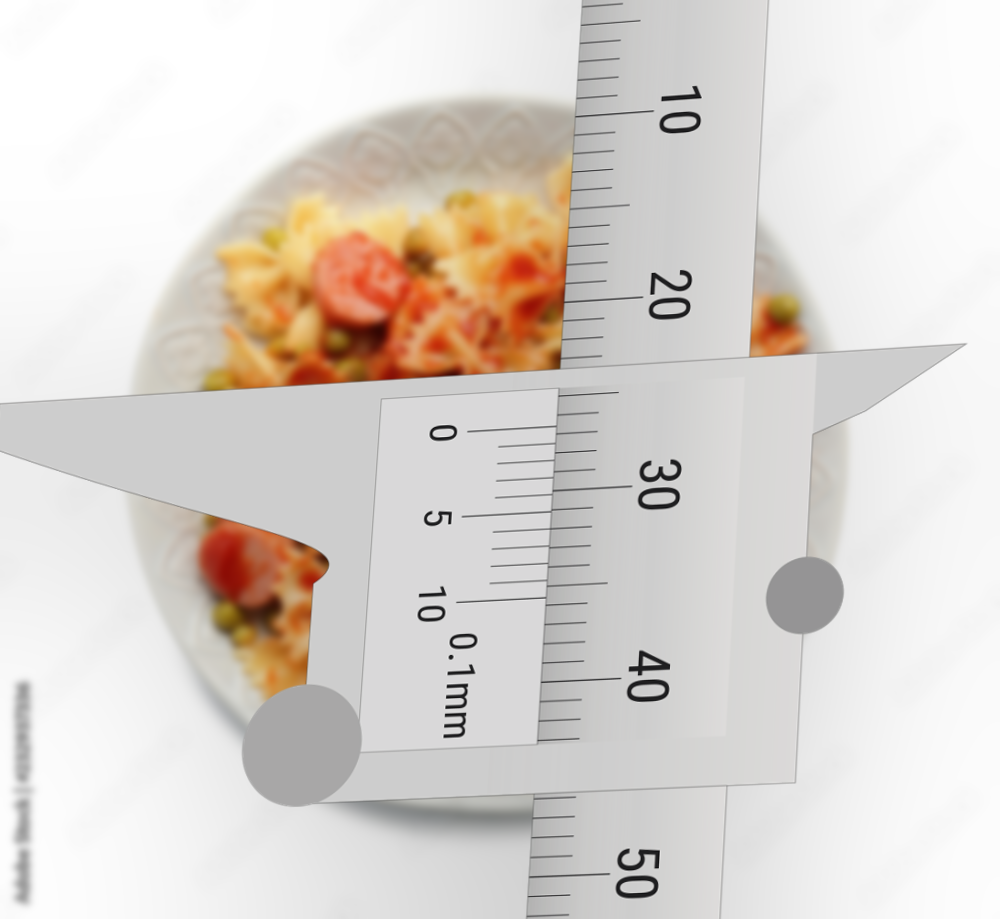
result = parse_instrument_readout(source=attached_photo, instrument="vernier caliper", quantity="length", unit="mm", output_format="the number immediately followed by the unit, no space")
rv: 26.6mm
